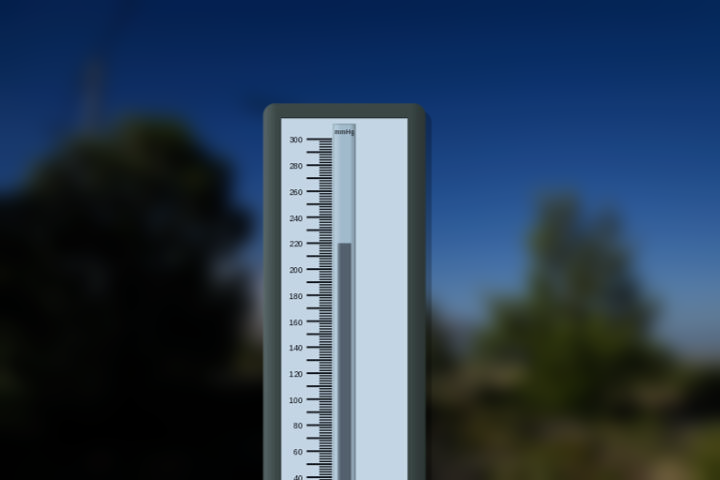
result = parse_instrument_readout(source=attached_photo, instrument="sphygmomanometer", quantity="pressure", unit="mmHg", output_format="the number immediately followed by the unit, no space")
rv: 220mmHg
